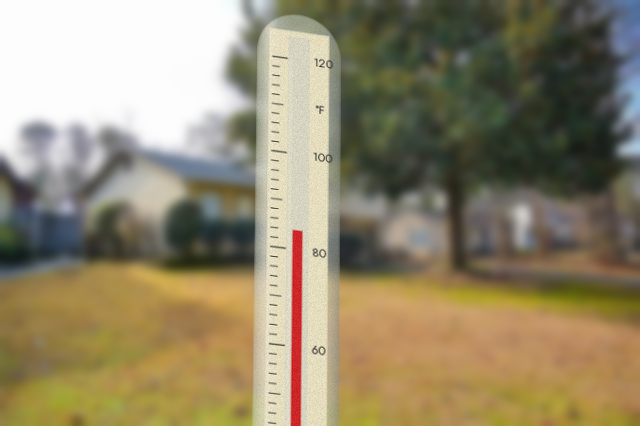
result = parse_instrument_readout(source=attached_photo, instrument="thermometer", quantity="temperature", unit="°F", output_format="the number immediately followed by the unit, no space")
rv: 84°F
